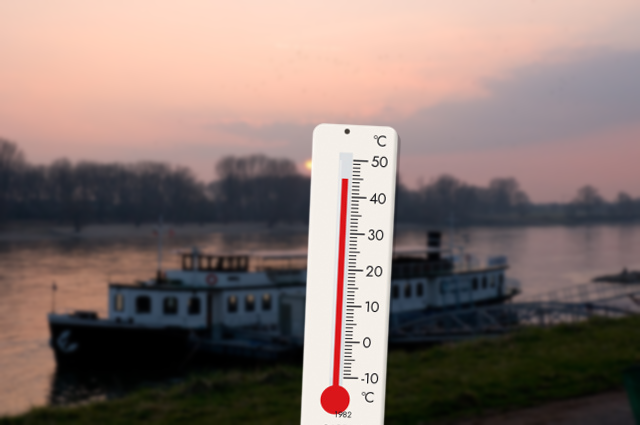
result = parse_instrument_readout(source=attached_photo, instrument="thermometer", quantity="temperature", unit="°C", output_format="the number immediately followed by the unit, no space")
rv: 45°C
